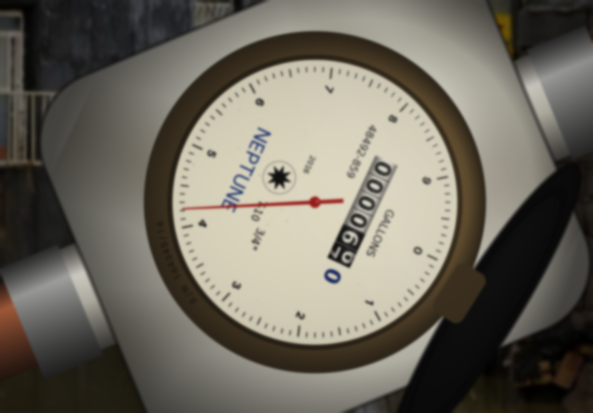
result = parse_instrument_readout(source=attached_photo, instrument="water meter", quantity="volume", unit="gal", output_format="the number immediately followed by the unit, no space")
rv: 664.2gal
